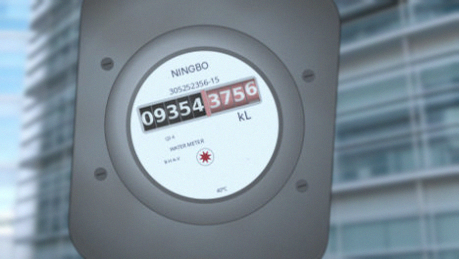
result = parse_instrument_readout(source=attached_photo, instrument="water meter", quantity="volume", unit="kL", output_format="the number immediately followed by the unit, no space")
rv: 9354.3756kL
